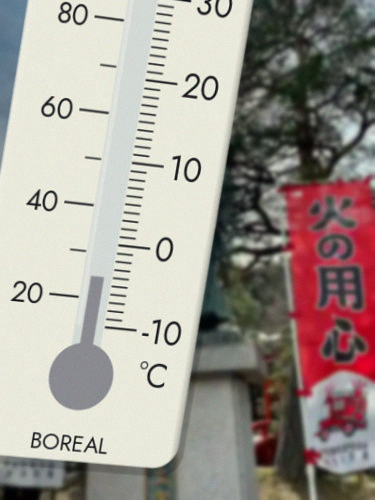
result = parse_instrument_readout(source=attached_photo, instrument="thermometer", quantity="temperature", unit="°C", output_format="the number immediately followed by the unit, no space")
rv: -4°C
